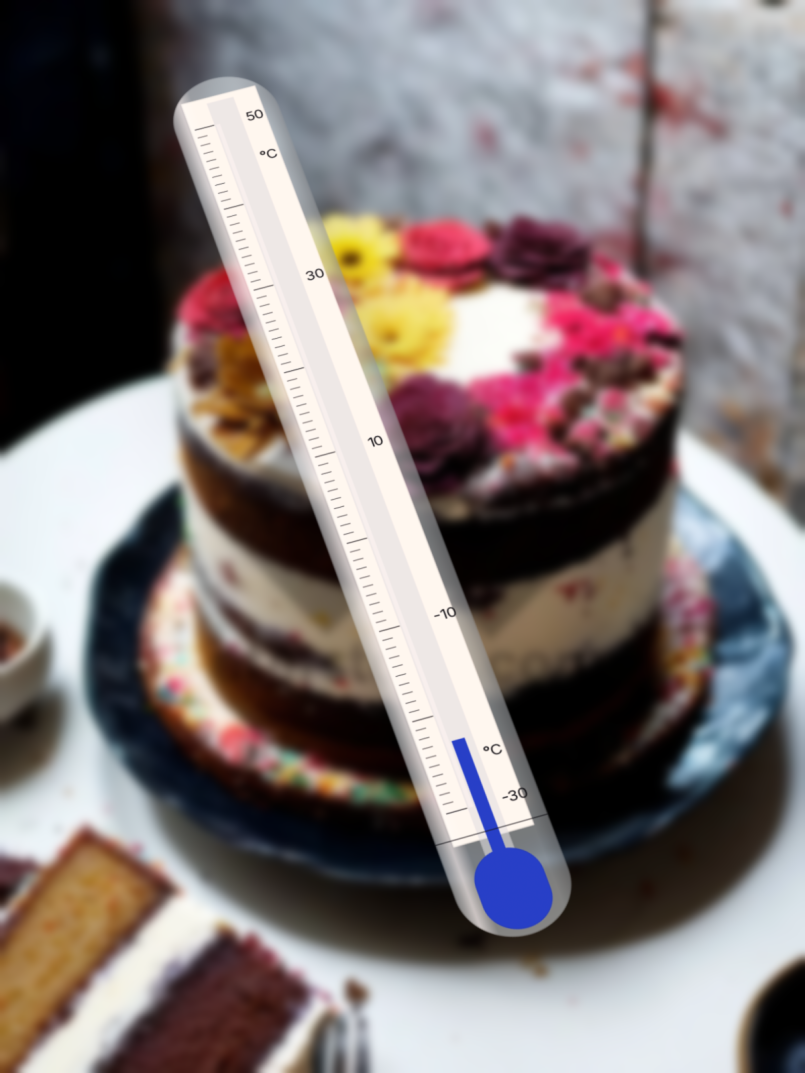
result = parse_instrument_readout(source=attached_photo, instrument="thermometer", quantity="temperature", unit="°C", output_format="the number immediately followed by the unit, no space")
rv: -23°C
